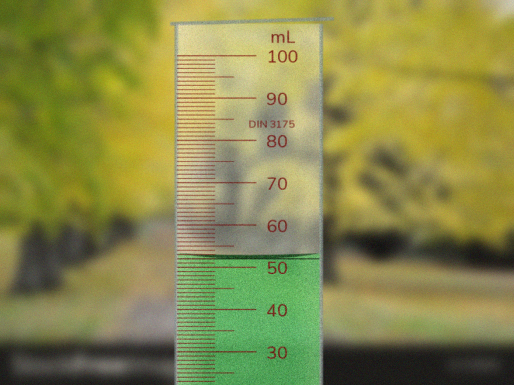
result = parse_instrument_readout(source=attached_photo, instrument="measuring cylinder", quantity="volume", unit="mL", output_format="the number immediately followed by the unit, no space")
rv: 52mL
